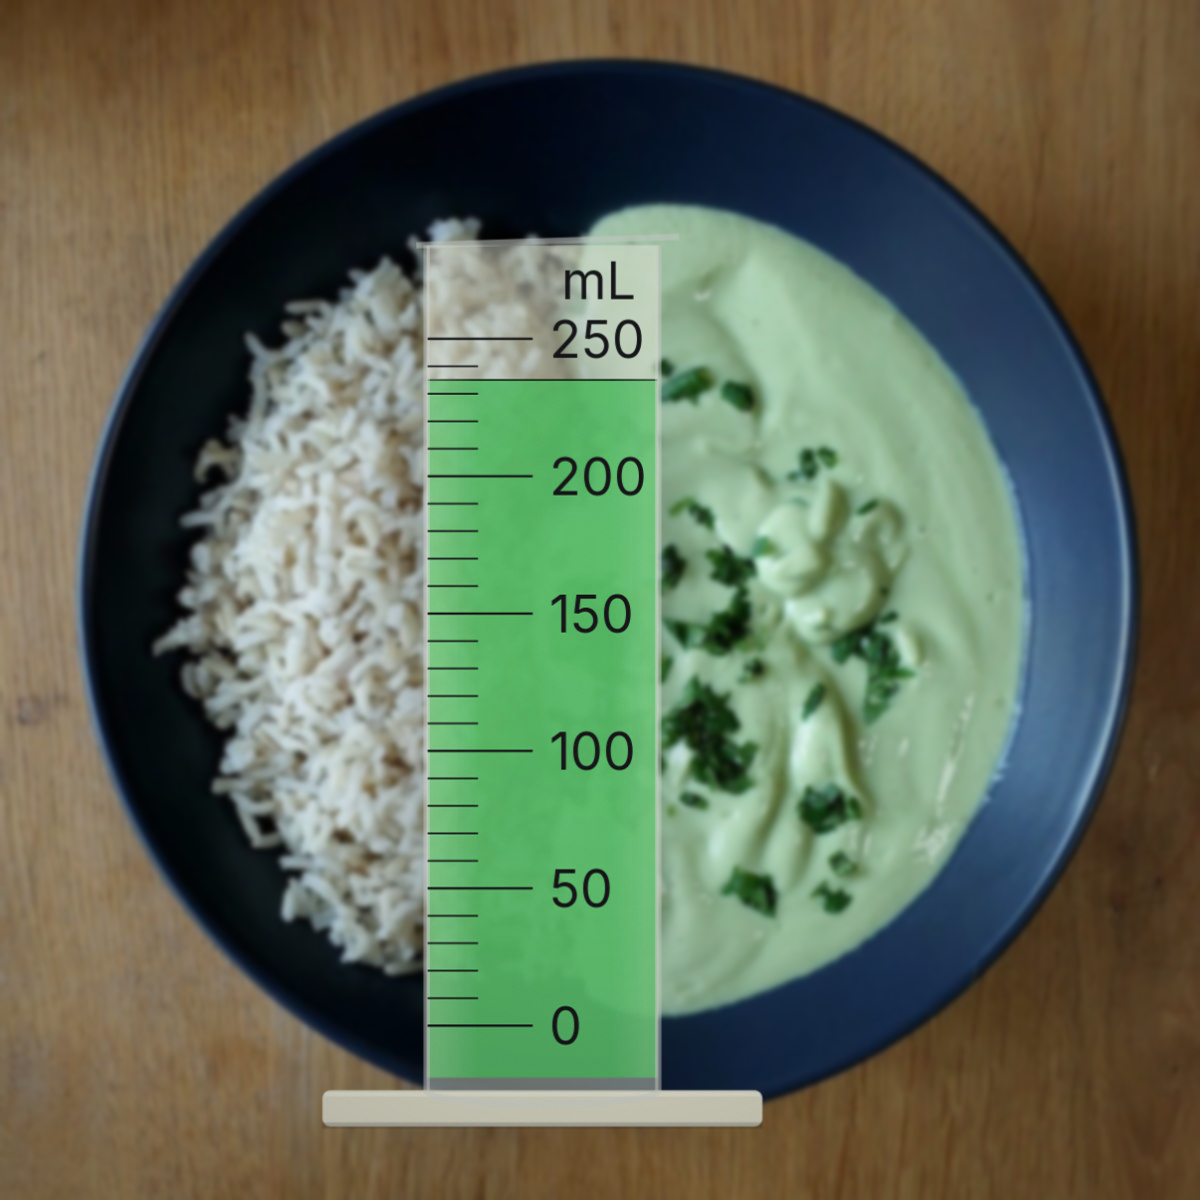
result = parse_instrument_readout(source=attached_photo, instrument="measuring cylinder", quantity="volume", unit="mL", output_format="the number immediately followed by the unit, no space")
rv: 235mL
